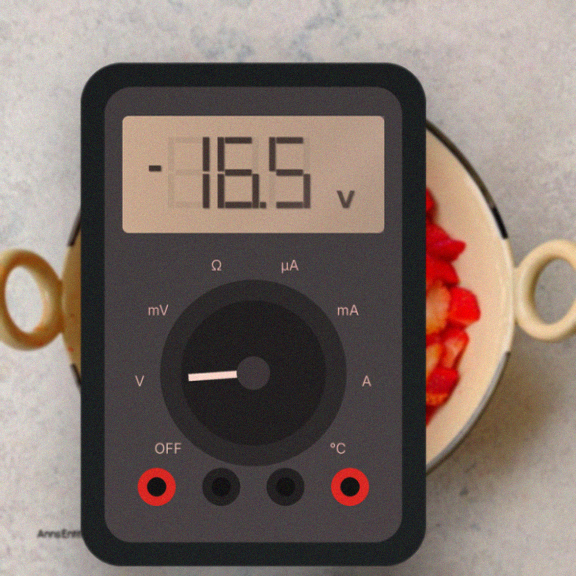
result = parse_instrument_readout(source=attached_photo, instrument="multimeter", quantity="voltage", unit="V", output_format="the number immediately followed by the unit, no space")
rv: -16.5V
